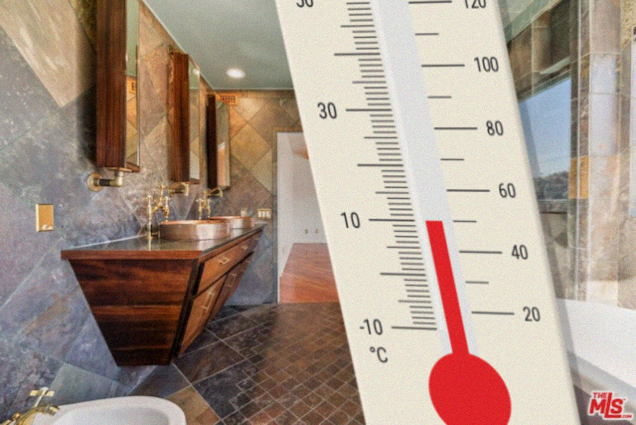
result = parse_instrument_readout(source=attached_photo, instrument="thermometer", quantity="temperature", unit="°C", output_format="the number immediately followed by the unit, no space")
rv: 10°C
